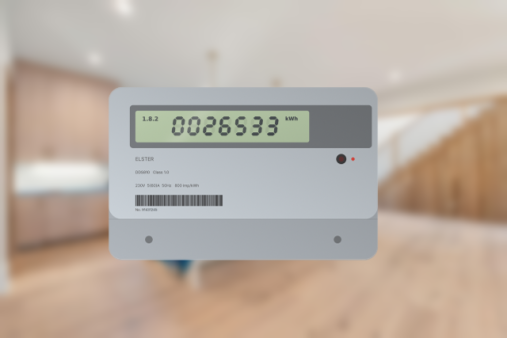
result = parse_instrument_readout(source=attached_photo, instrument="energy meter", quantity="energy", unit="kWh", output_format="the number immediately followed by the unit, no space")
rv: 26533kWh
